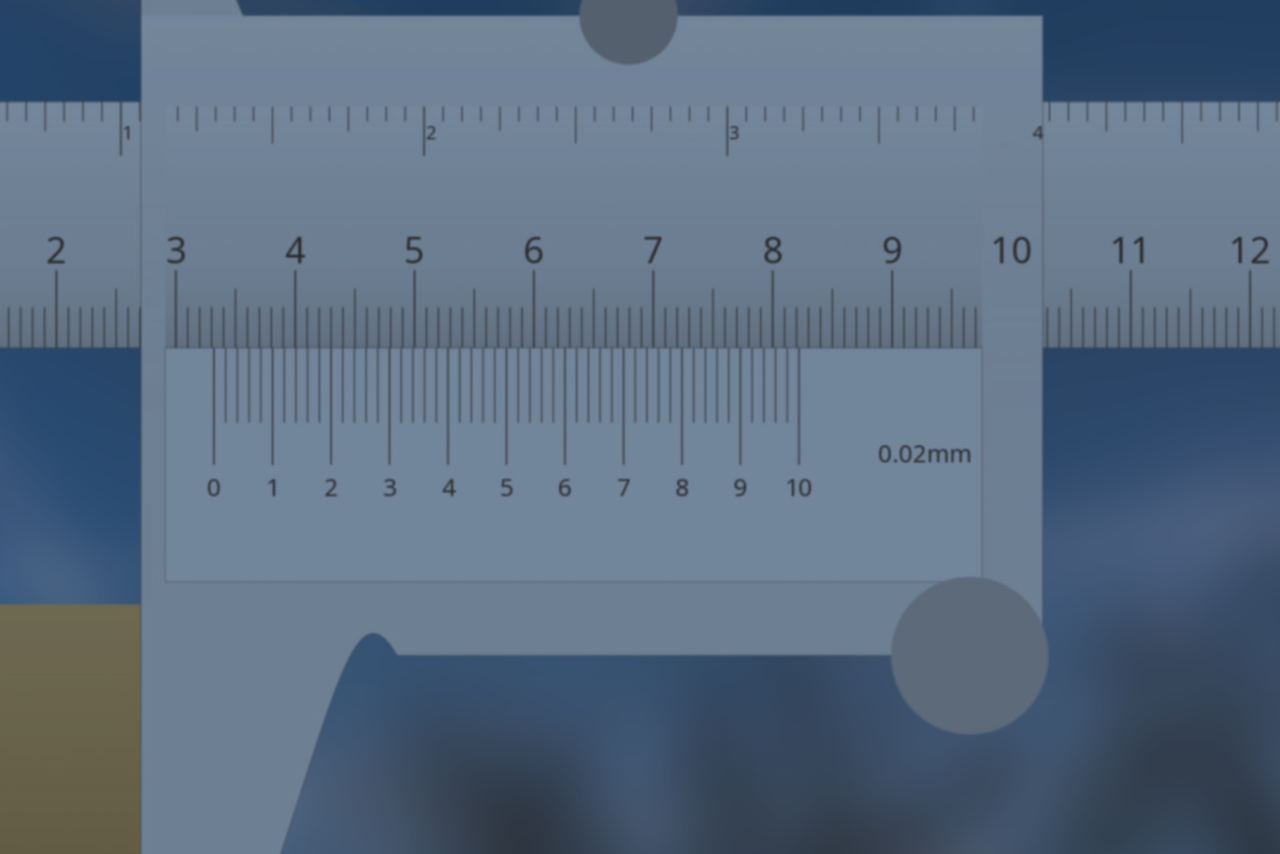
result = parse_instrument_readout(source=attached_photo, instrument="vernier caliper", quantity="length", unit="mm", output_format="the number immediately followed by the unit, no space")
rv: 33.2mm
